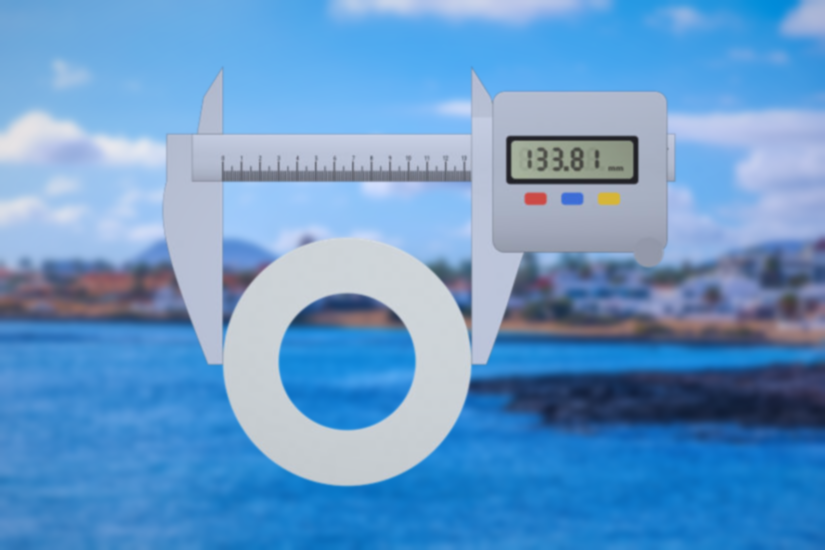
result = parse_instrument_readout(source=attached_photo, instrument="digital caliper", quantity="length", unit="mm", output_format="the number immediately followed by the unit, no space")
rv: 133.81mm
